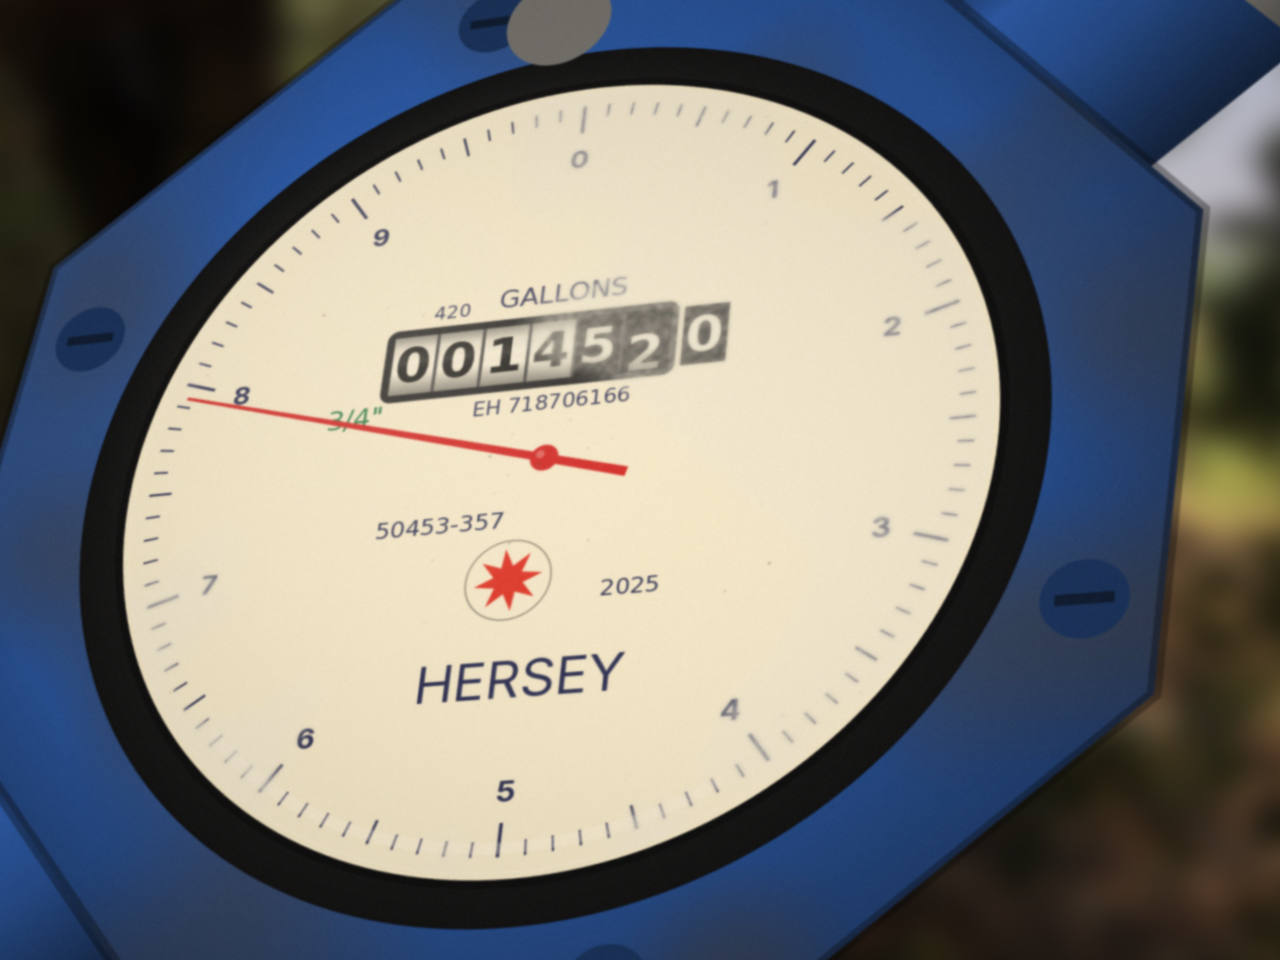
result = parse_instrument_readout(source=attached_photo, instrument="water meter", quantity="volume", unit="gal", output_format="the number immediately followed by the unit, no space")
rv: 14517.9gal
